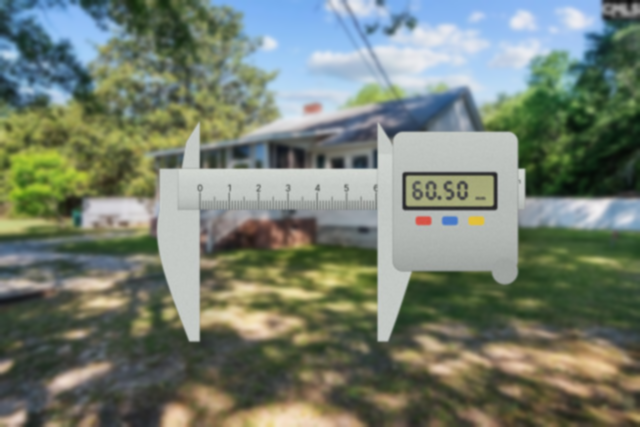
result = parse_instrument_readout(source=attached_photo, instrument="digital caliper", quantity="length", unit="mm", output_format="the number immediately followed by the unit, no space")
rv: 60.50mm
